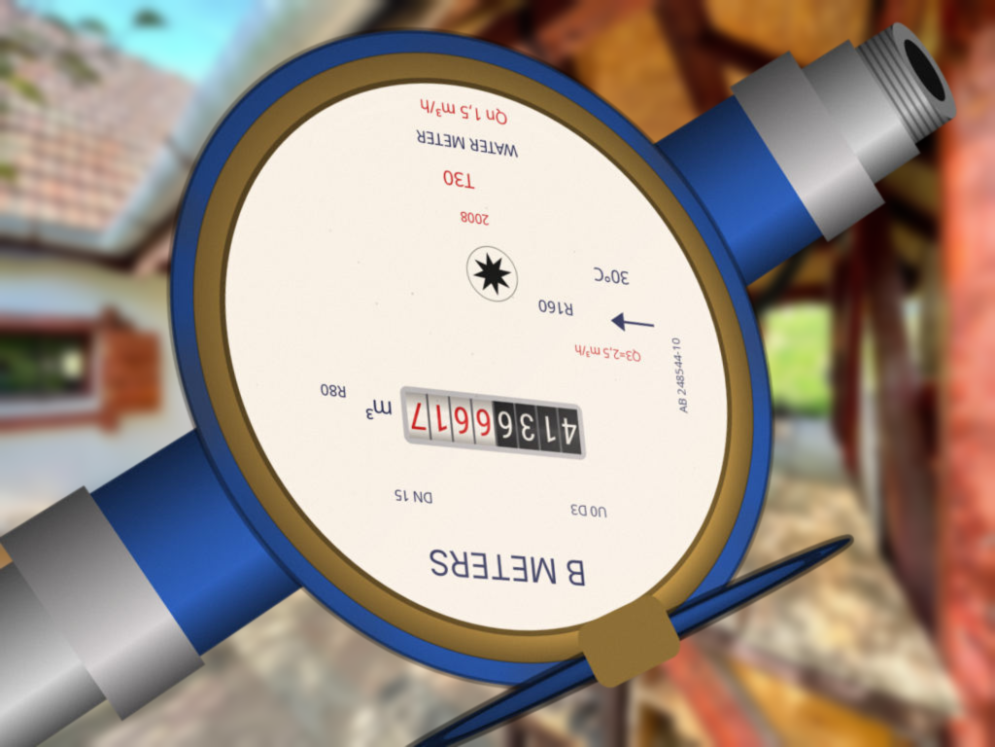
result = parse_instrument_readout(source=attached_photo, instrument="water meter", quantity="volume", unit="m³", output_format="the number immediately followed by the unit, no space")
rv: 4136.6617m³
